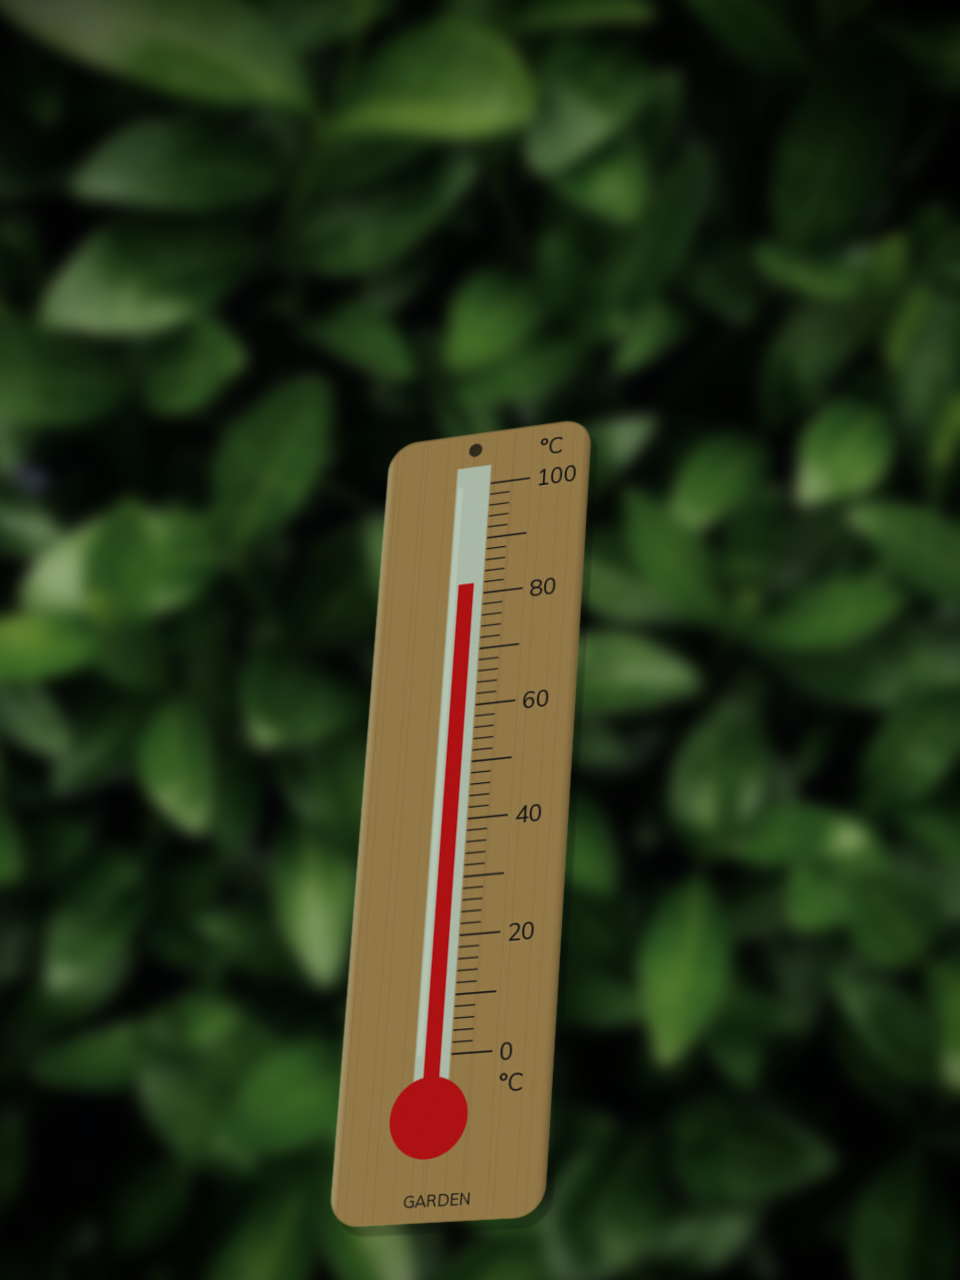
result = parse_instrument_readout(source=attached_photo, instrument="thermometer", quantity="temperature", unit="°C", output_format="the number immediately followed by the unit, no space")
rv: 82°C
